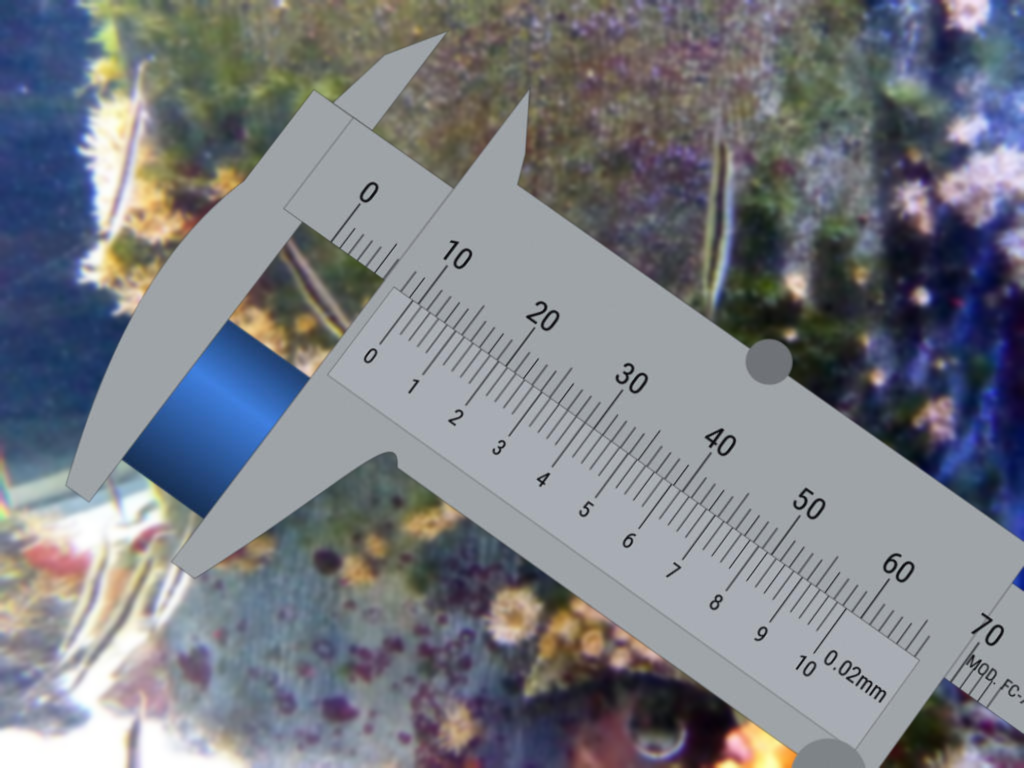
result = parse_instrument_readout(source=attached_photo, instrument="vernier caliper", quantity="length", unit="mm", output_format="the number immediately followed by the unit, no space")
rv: 9.4mm
